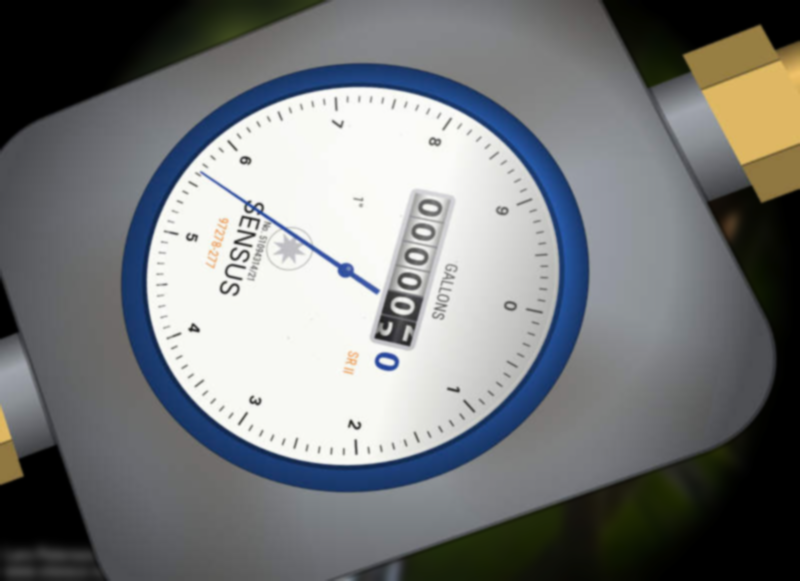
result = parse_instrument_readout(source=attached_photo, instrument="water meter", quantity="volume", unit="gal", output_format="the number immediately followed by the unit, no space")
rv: 25.6gal
